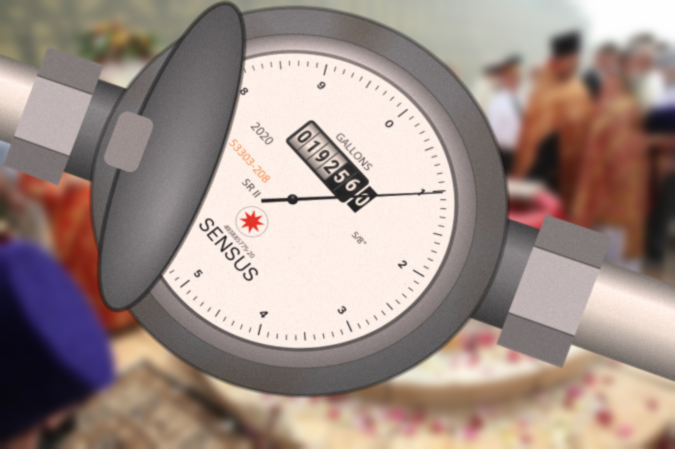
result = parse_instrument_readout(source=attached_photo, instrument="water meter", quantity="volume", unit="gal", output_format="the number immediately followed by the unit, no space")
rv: 192561.0gal
